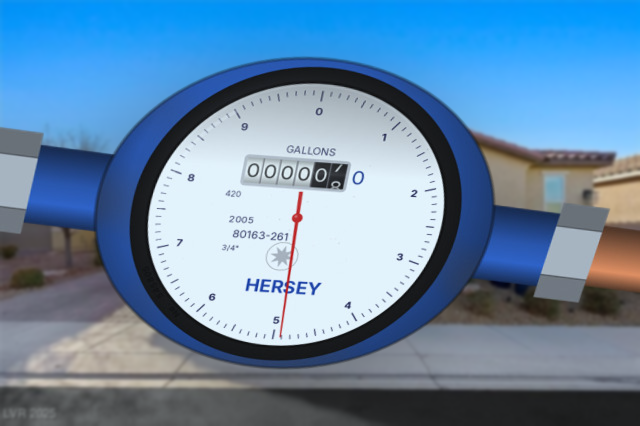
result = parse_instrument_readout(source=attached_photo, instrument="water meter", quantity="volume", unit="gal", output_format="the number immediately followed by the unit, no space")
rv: 74.9gal
